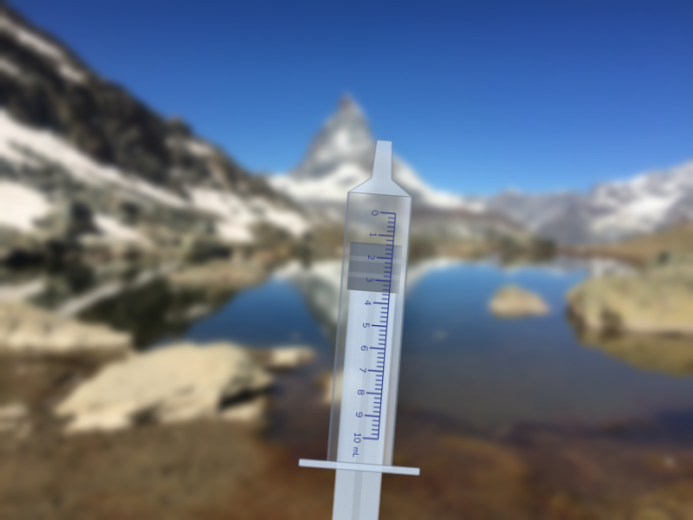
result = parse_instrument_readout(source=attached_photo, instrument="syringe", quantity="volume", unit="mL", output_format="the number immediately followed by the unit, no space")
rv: 1.4mL
